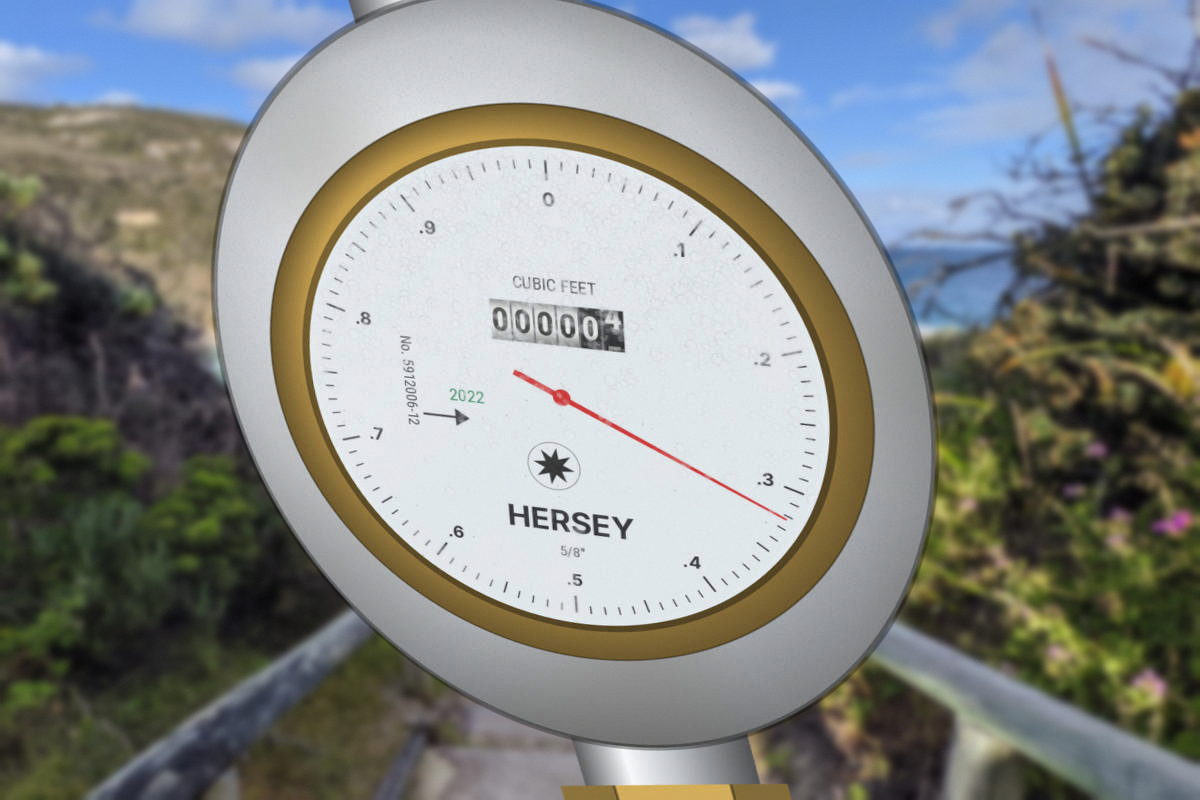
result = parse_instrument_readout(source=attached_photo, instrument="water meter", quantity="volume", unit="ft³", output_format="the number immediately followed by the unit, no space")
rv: 4.32ft³
